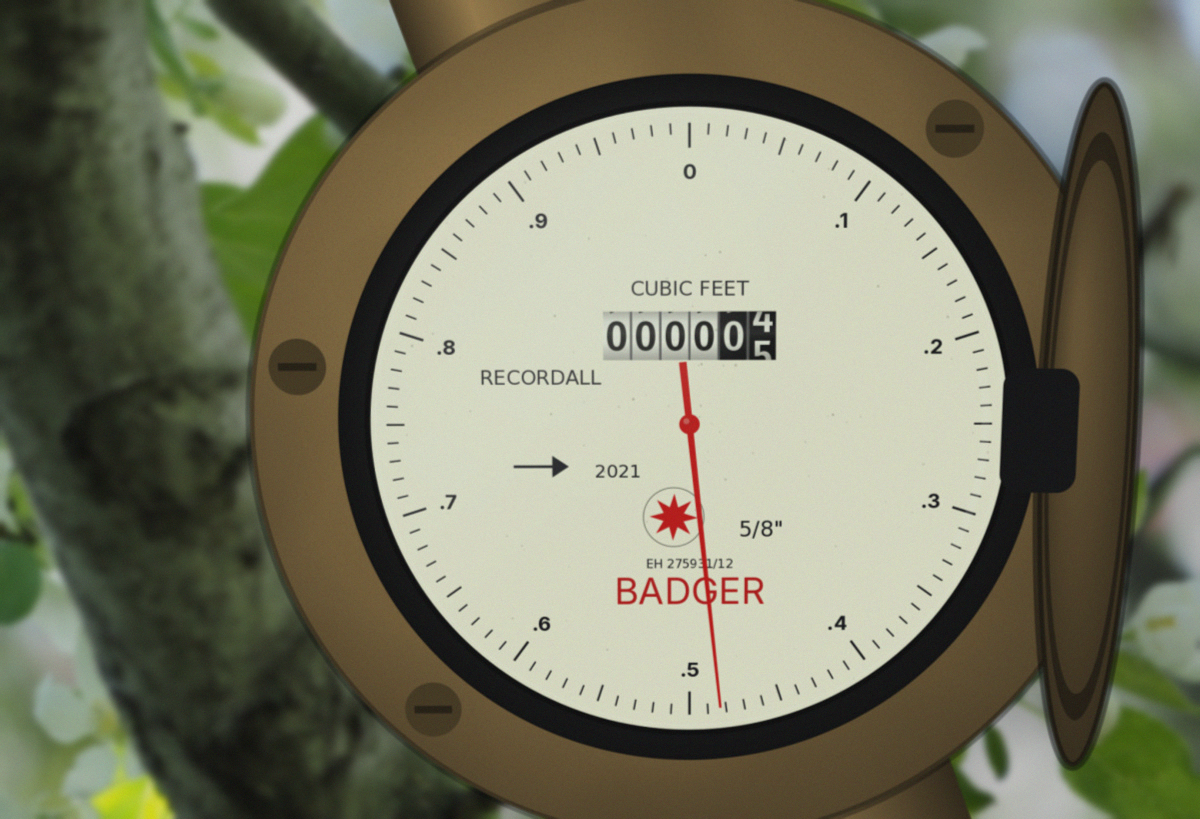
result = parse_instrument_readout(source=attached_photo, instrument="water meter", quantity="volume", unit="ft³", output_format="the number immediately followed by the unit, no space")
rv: 4.48ft³
